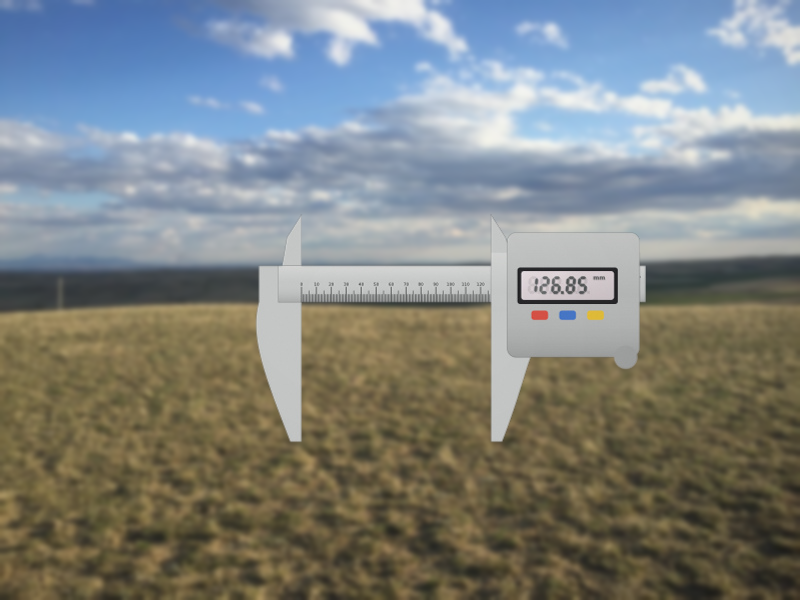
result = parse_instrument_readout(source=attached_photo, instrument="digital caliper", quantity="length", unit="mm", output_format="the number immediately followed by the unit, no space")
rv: 126.85mm
